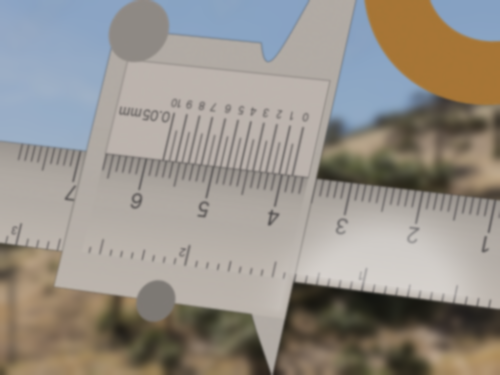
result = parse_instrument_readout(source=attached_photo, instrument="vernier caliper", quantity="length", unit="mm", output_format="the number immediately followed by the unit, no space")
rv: 38.5mm
